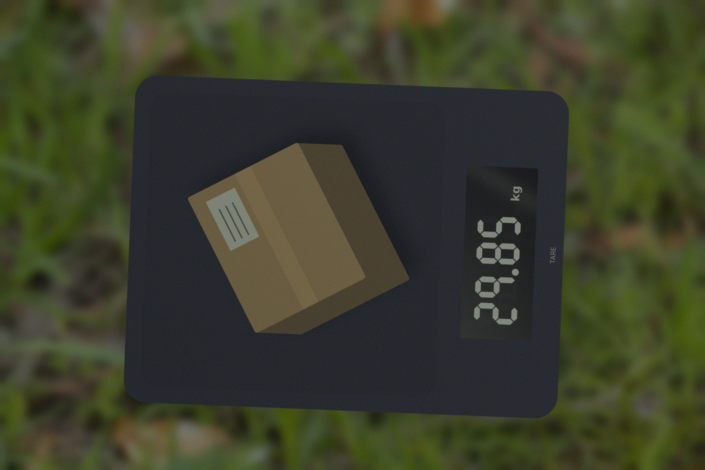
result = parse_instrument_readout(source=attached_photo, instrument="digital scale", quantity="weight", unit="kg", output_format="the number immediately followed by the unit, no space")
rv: 29.85kg
